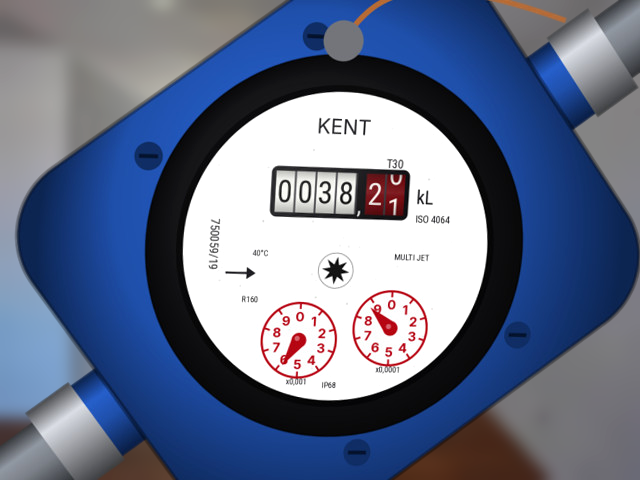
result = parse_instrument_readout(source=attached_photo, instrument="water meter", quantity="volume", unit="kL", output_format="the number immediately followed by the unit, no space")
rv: 38.2058kL
